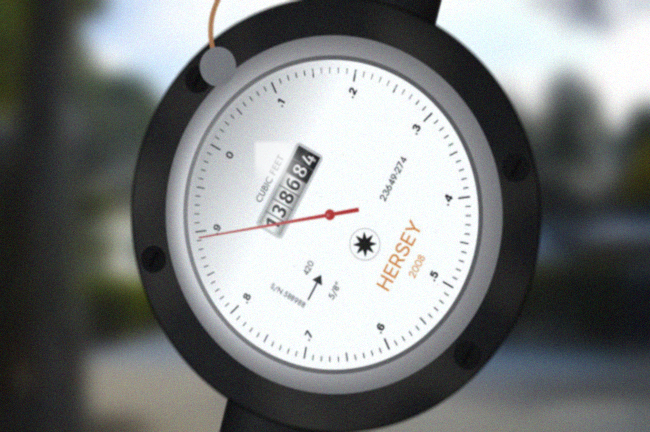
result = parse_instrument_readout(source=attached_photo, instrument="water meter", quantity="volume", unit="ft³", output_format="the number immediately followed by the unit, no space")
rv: 138683.89ft³
